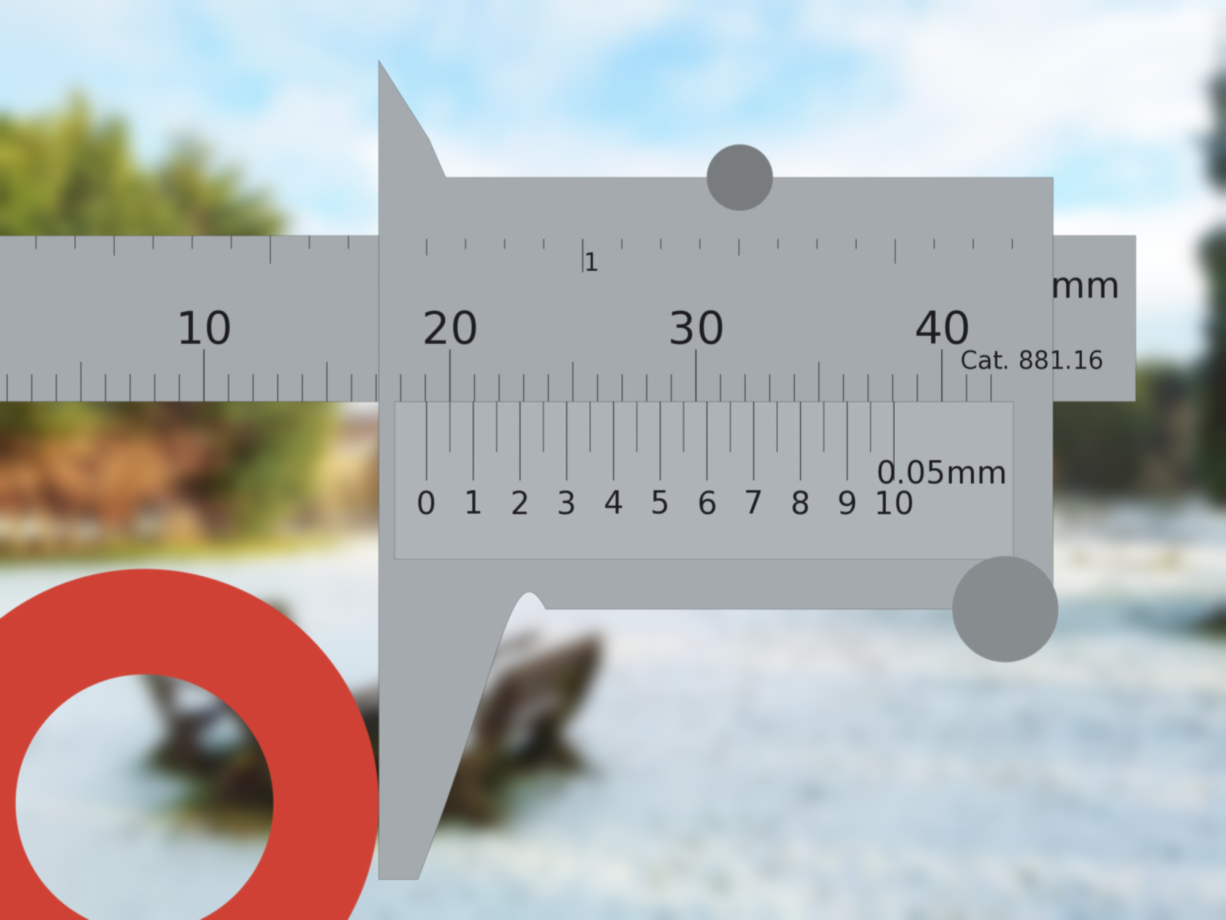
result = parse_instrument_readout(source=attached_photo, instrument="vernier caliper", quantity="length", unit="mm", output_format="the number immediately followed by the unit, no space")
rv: 19.05mm
